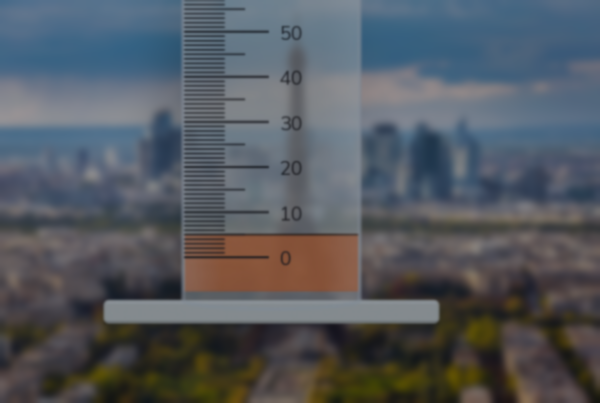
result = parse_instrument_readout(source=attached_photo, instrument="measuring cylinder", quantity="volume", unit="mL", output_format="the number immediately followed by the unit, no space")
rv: 5mL
